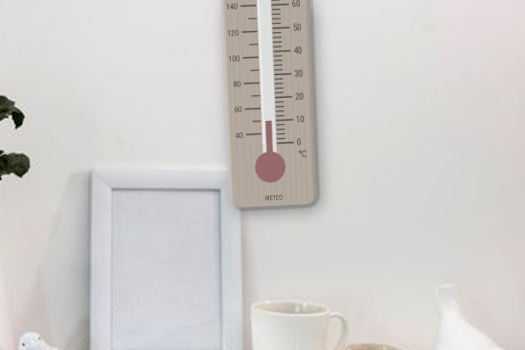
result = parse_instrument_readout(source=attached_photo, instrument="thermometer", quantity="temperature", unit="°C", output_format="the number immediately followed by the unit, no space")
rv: 10°C
